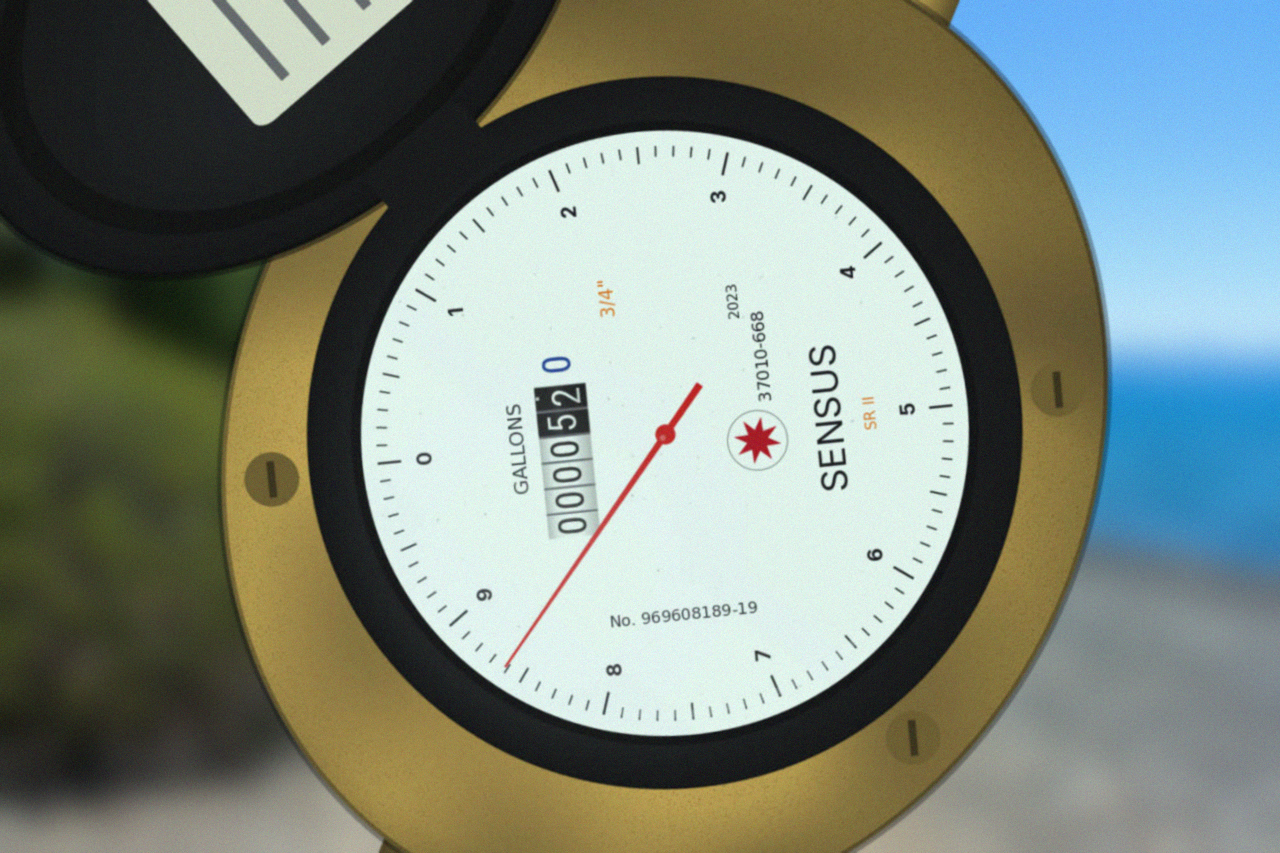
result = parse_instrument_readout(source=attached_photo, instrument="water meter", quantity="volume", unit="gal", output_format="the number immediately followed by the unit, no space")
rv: 518.6gal
